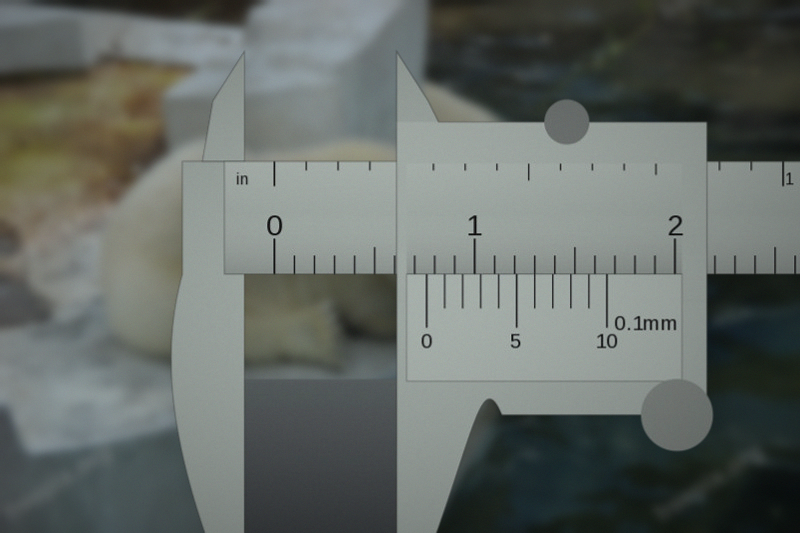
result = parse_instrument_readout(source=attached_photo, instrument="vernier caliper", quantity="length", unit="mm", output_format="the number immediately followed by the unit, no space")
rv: 7.6mm
